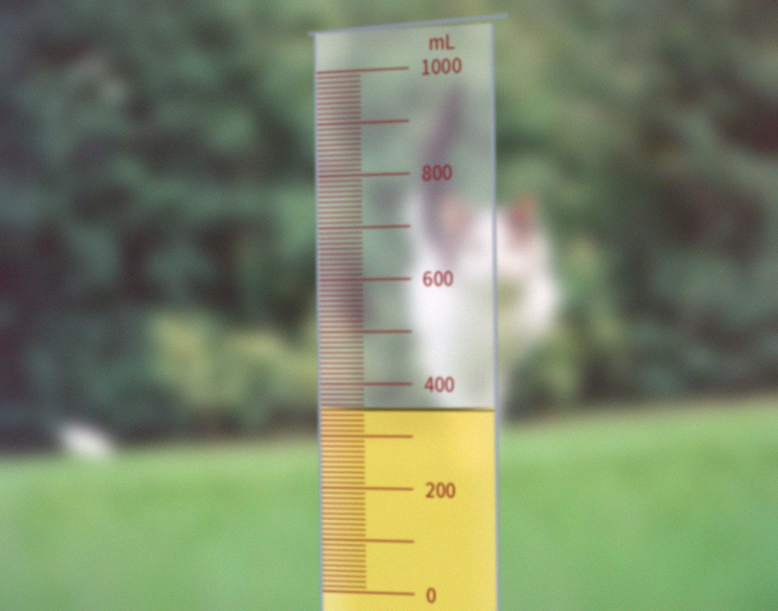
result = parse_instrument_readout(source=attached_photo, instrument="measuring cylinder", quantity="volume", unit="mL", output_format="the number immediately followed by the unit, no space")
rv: 350mL
